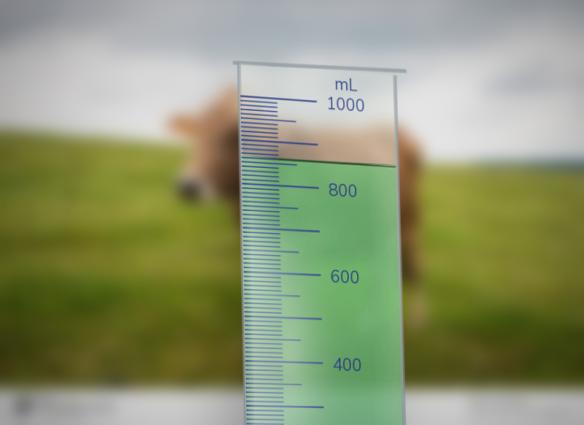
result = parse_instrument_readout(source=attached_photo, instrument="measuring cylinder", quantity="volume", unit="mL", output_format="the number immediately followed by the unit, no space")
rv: 860mL
